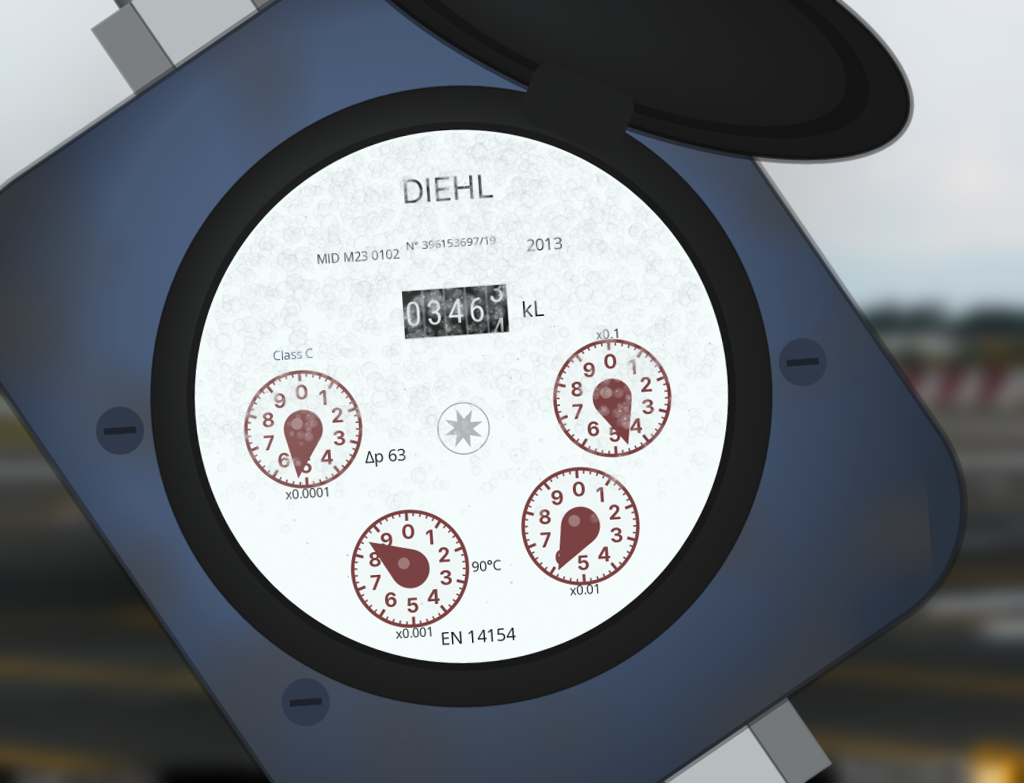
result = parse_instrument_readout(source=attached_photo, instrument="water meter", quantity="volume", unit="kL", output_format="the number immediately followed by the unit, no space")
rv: 3463.4585kL
